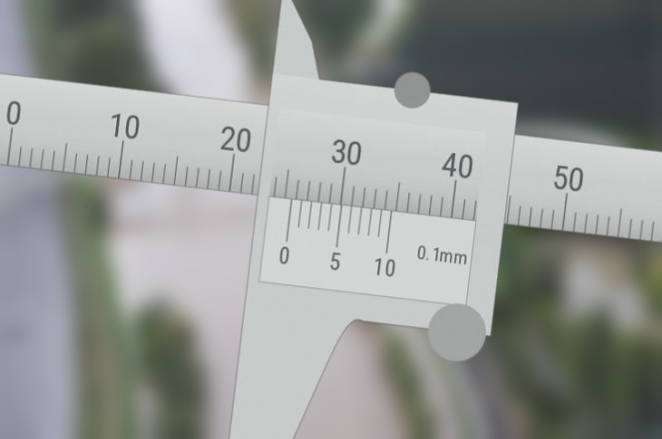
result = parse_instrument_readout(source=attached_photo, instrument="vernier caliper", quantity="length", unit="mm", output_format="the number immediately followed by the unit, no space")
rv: 25.6mm
